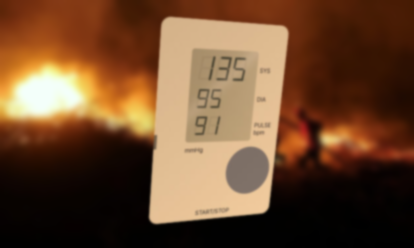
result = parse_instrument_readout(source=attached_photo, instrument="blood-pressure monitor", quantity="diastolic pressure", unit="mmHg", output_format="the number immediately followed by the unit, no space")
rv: 95mmHg
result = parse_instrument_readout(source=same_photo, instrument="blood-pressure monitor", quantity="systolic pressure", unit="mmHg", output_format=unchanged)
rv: 135mmHg
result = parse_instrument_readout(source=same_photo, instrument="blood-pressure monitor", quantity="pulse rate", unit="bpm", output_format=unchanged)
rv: 91bpm
